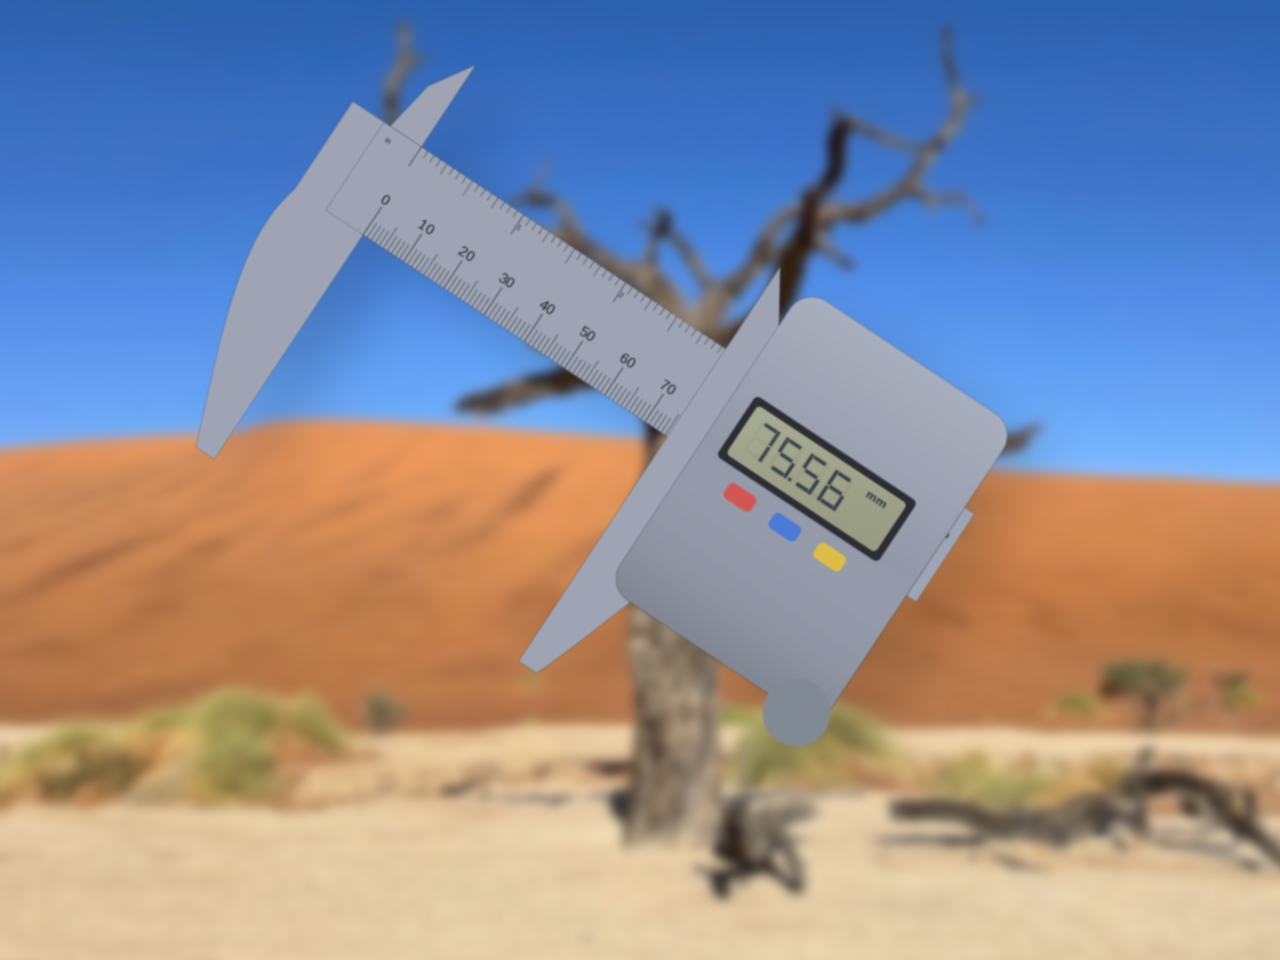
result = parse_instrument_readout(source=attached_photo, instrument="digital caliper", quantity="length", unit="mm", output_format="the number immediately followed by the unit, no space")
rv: 75.56mm
